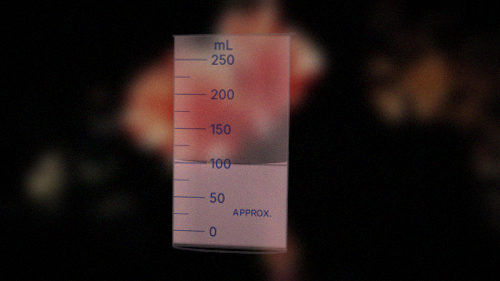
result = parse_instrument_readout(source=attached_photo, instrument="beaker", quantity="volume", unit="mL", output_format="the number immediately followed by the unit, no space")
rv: 100mL
